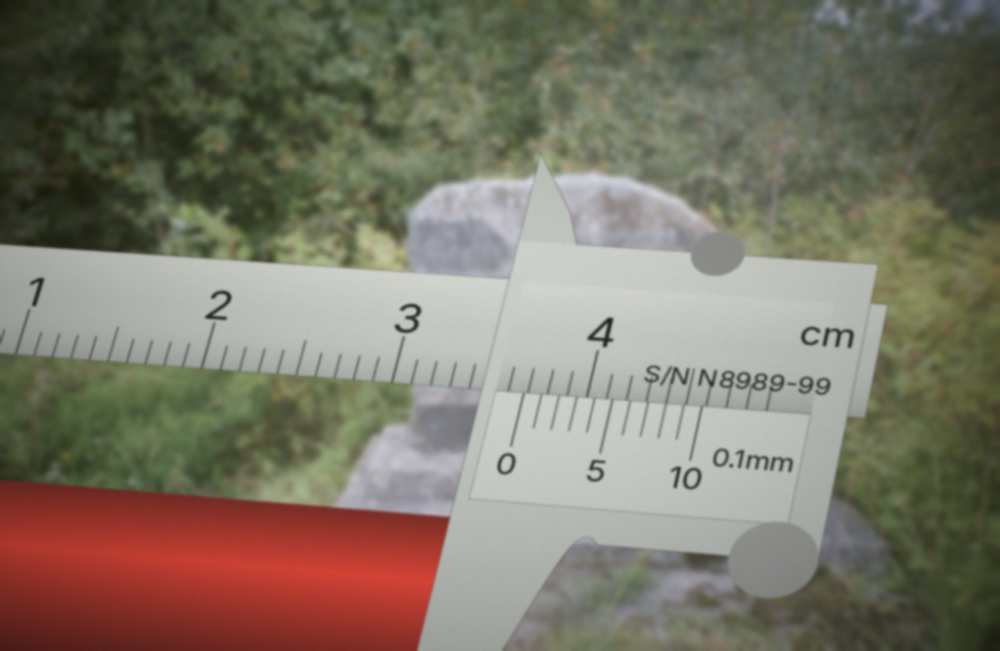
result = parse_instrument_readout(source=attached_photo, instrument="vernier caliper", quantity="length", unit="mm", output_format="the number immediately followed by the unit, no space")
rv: 36.8mm
